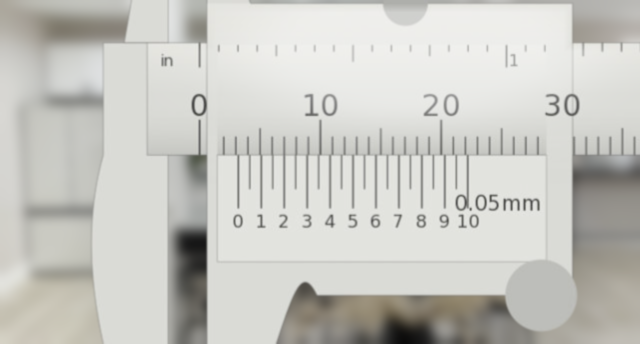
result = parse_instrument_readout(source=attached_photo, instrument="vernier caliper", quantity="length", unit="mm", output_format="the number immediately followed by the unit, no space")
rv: 3.2mm
